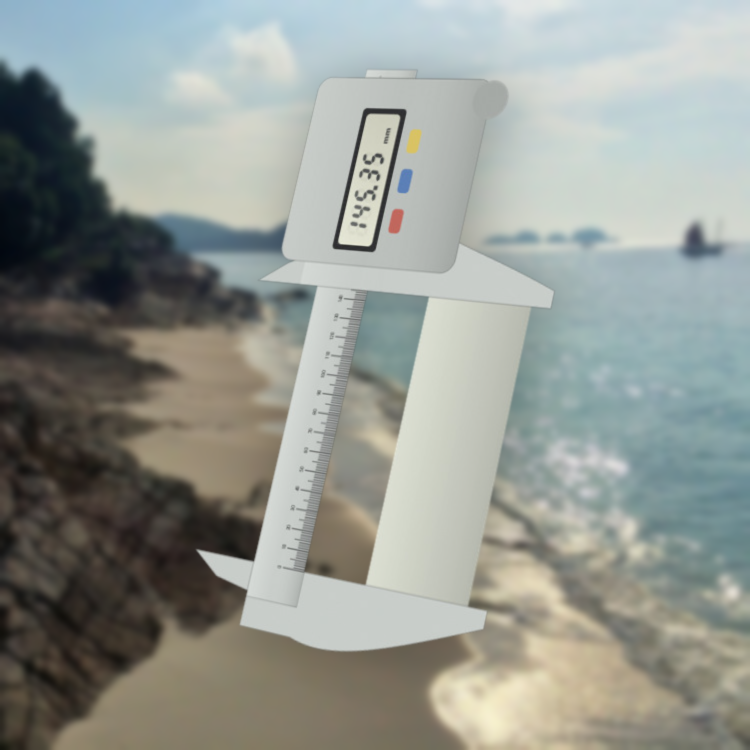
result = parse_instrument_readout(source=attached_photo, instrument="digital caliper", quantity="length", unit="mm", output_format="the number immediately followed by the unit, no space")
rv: 145.35mm
